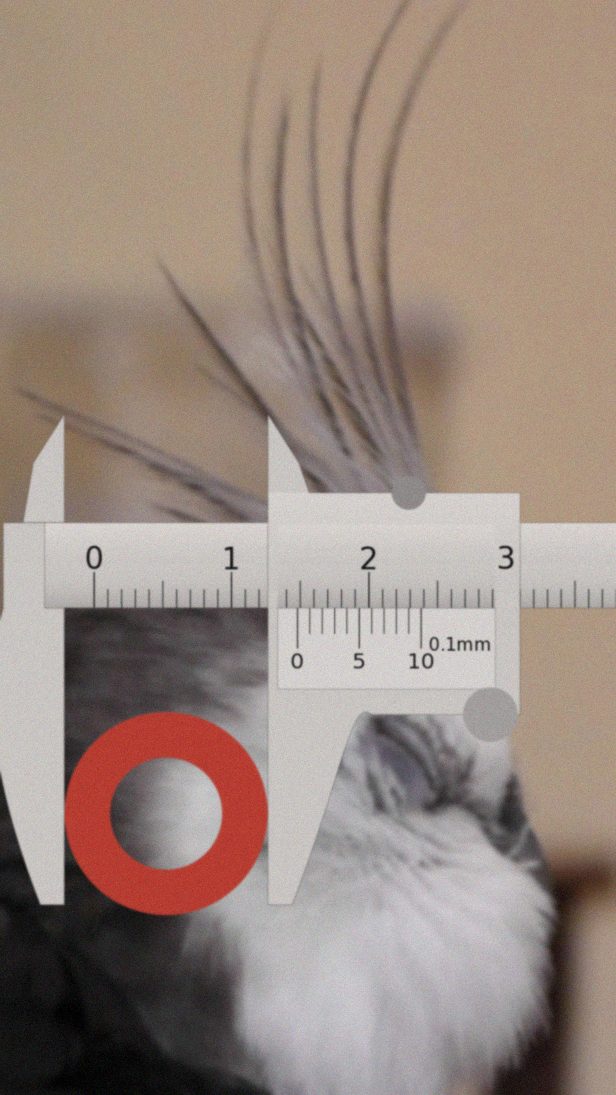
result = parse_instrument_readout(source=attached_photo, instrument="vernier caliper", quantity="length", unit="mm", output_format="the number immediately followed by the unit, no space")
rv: 14.8mm
